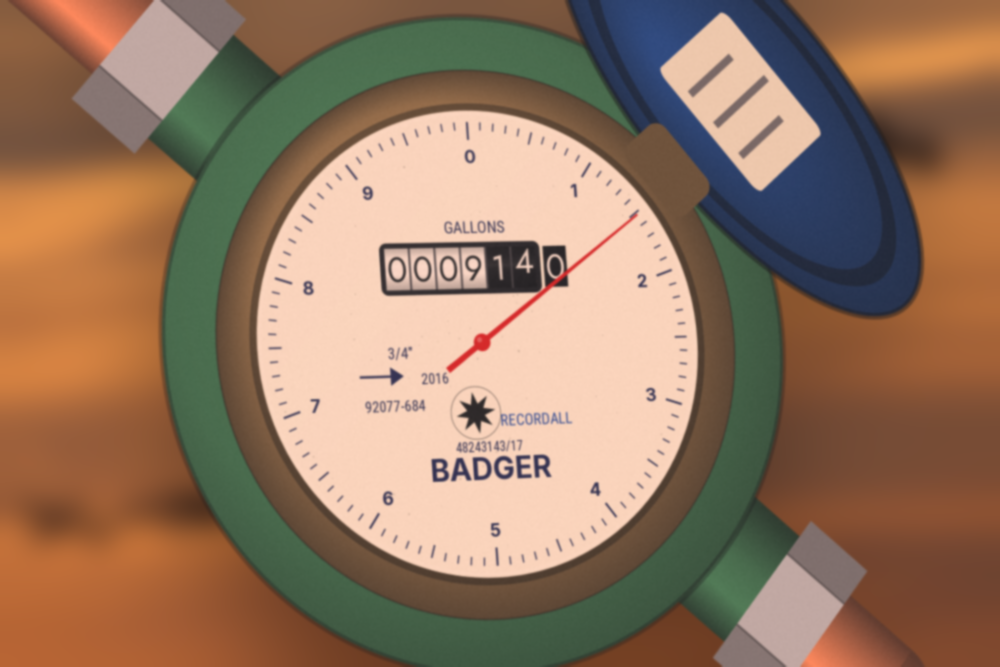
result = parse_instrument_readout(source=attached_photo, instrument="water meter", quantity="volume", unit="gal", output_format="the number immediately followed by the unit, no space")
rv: 9141.5gal
